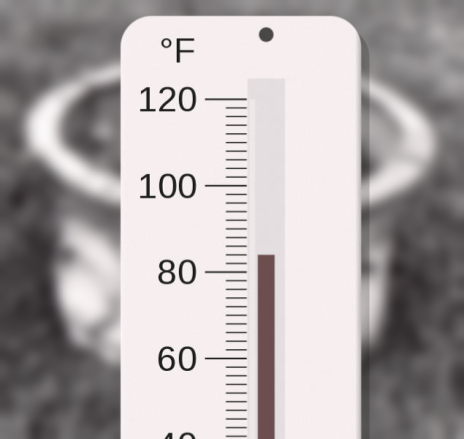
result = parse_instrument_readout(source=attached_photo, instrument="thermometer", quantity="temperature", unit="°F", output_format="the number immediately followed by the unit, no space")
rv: 84°F
